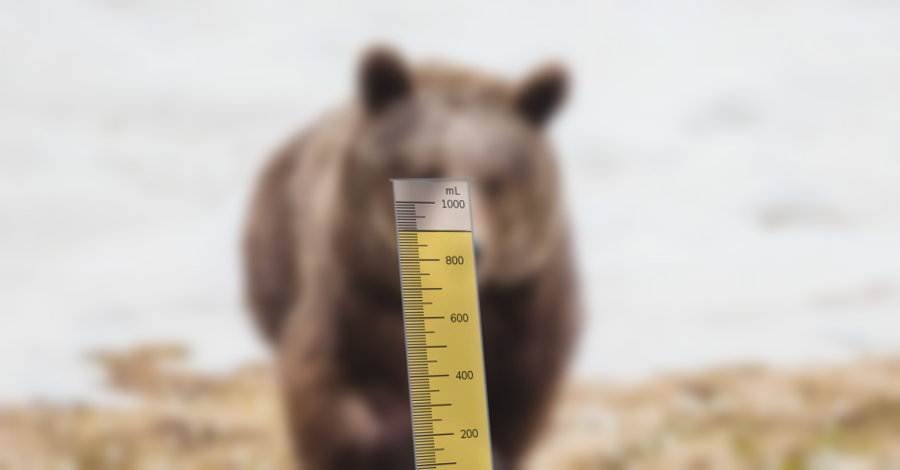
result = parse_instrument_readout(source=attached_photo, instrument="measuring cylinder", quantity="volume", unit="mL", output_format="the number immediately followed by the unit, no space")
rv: 900mL
